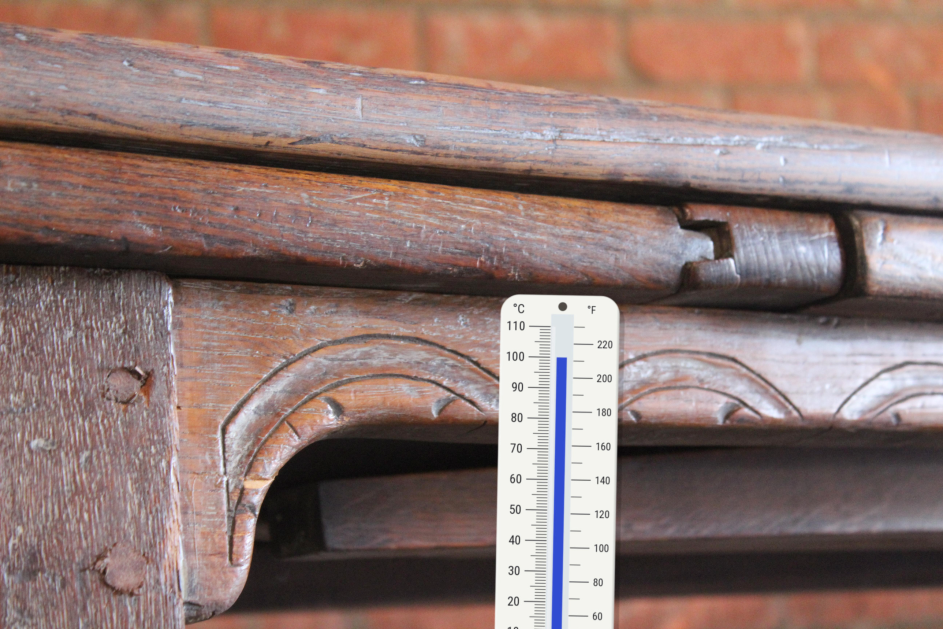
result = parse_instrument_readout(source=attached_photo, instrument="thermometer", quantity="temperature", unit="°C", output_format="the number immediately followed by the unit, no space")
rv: 100°C
